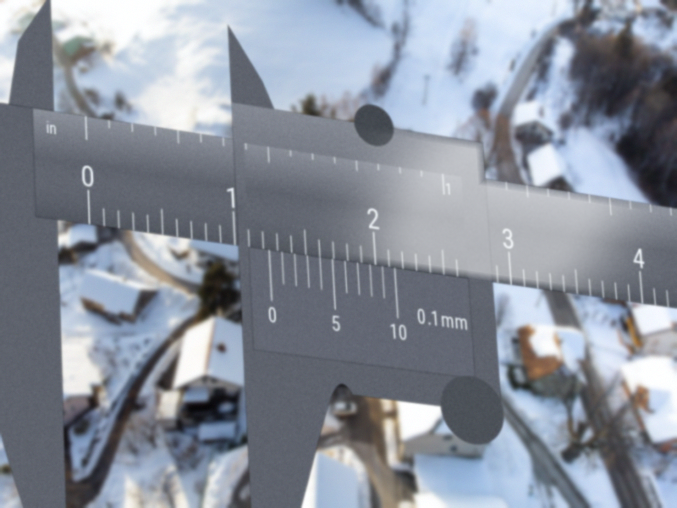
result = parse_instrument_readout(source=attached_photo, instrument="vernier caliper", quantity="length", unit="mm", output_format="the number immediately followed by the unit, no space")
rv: 12.4mm
